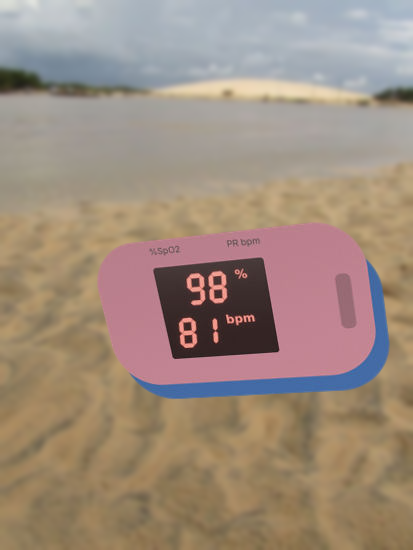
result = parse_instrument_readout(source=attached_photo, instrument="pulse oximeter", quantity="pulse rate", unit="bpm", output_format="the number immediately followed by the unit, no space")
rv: 81bpm
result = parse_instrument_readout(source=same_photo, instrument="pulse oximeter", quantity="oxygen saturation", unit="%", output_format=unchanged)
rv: 98%
